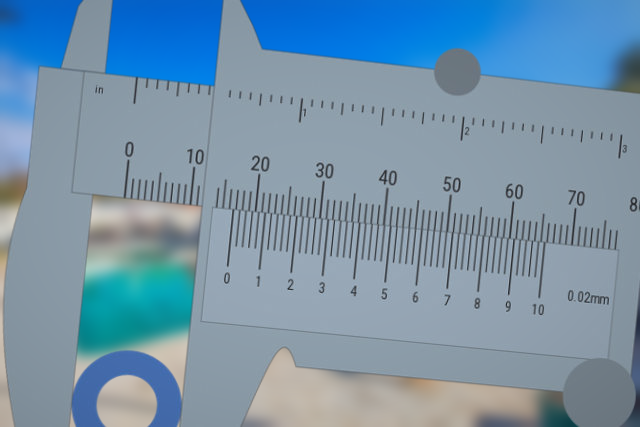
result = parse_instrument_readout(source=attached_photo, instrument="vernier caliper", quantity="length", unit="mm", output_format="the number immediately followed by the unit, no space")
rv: 16.6mm
